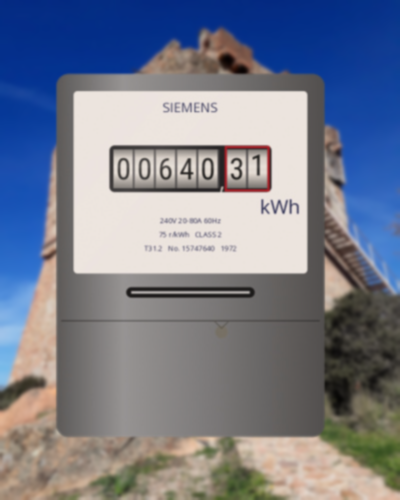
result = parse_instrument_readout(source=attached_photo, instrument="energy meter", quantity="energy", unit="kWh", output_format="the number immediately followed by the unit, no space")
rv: 640.31kWh
